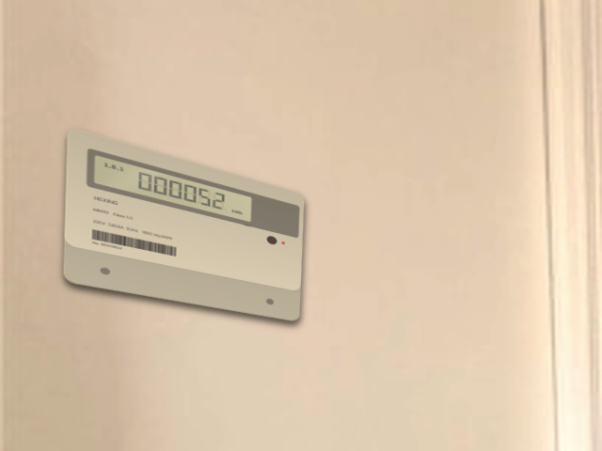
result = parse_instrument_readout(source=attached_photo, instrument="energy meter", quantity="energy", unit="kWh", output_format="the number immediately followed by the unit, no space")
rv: 52kWh
